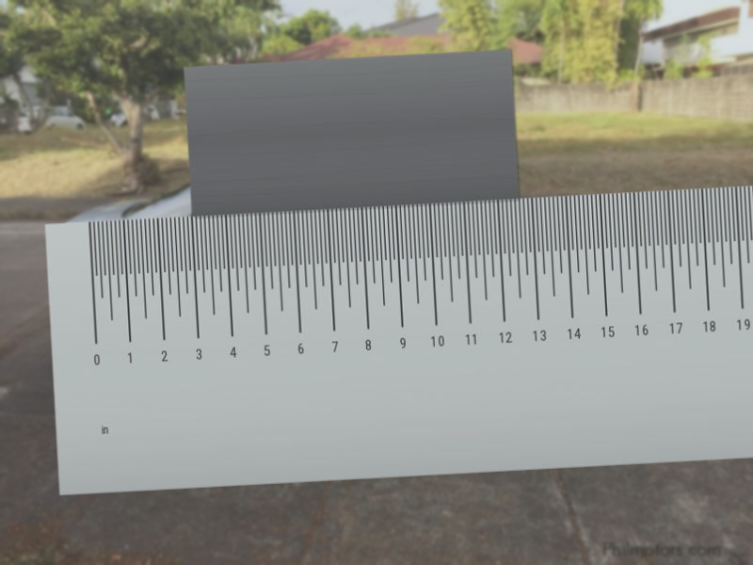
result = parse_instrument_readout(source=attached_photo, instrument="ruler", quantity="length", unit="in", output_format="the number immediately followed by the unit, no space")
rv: 9.625in
